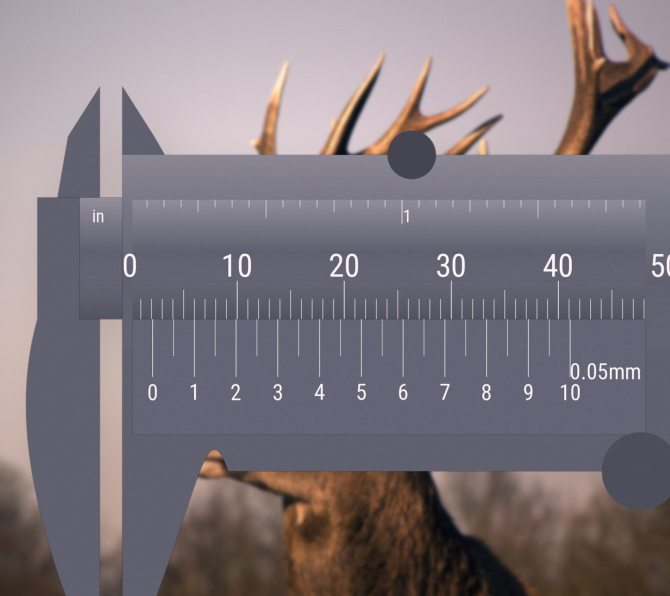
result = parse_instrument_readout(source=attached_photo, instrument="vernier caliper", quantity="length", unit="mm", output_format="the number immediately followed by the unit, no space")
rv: 2.1mm
